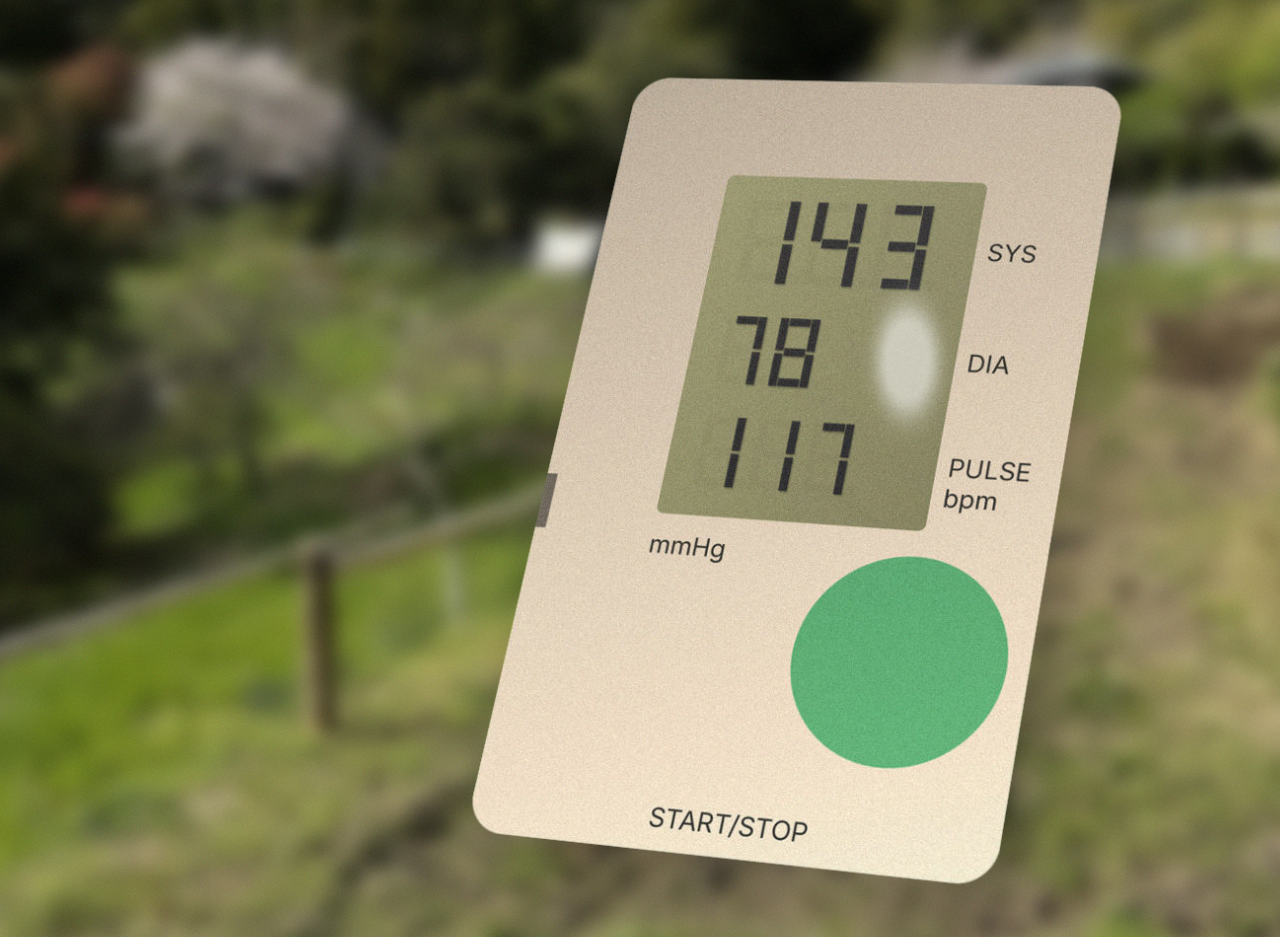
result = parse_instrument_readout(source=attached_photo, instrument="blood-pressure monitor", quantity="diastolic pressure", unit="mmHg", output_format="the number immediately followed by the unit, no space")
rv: 78mmHg
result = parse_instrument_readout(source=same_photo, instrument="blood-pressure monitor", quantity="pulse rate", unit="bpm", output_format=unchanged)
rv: 117bpm
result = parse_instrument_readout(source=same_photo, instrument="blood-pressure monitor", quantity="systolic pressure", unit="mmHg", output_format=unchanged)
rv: 143mmHg
